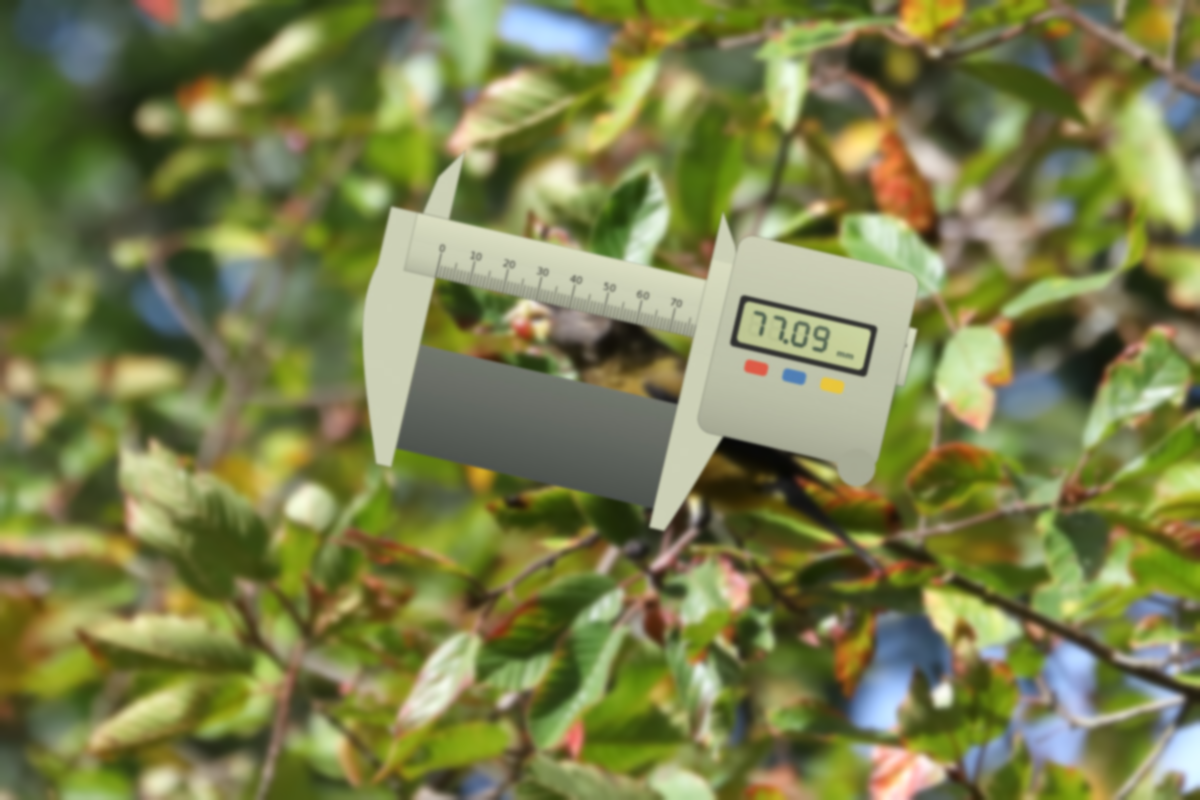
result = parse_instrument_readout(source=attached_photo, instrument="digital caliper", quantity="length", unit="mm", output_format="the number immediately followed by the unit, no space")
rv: 77.09mm
